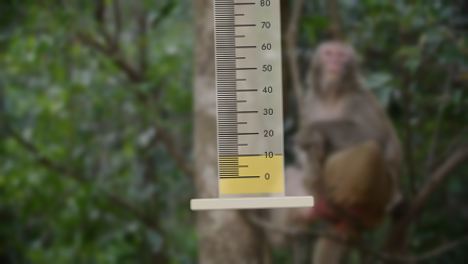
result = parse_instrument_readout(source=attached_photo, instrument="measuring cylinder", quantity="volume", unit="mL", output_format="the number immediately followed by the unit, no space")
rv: 10mL
